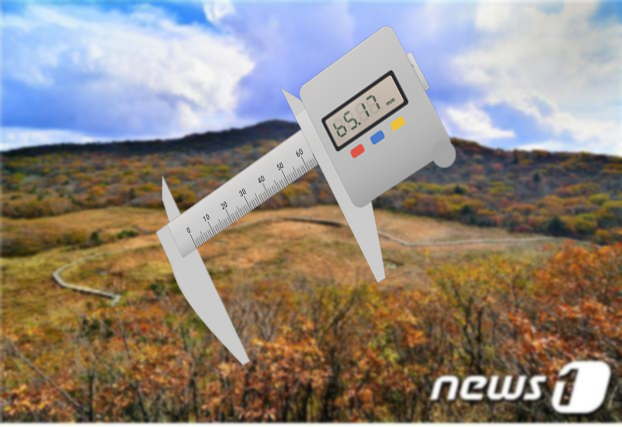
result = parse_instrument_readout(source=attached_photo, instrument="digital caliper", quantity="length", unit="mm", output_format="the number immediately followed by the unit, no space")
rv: 65.17mm
